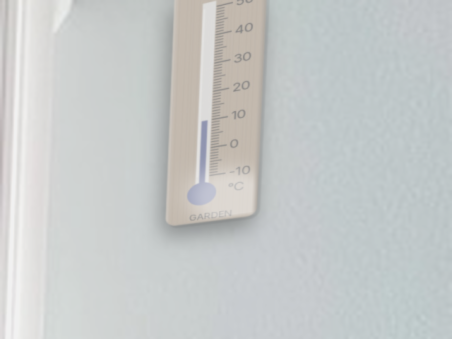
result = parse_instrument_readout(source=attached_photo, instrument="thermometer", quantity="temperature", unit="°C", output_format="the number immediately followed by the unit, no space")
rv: 10°C
